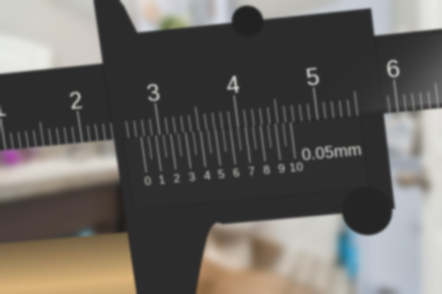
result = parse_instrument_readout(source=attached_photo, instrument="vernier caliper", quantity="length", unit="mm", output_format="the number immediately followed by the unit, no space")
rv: 27.6mm
